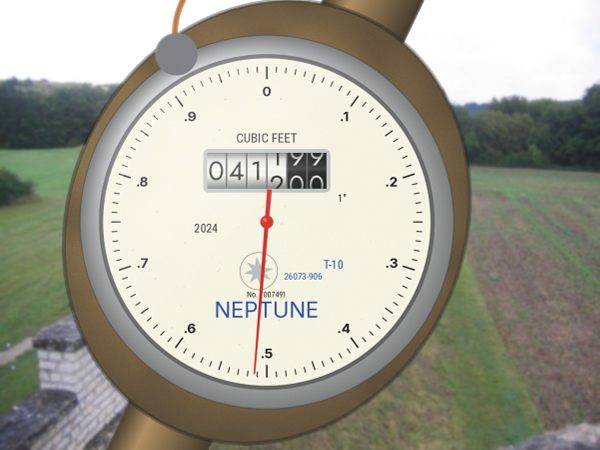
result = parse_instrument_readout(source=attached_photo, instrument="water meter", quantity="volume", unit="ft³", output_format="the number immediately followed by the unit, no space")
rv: 41199.51ft³
